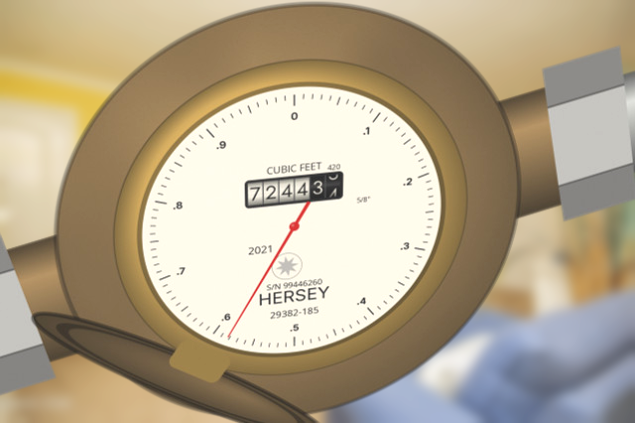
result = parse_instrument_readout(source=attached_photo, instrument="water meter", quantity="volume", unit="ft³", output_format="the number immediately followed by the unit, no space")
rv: 724433.58ft³
